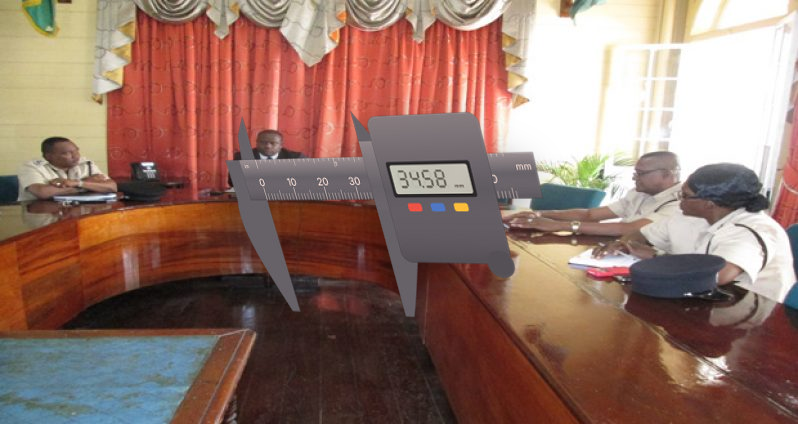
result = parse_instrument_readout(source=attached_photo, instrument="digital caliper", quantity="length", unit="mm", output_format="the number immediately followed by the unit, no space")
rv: 34.58mm
